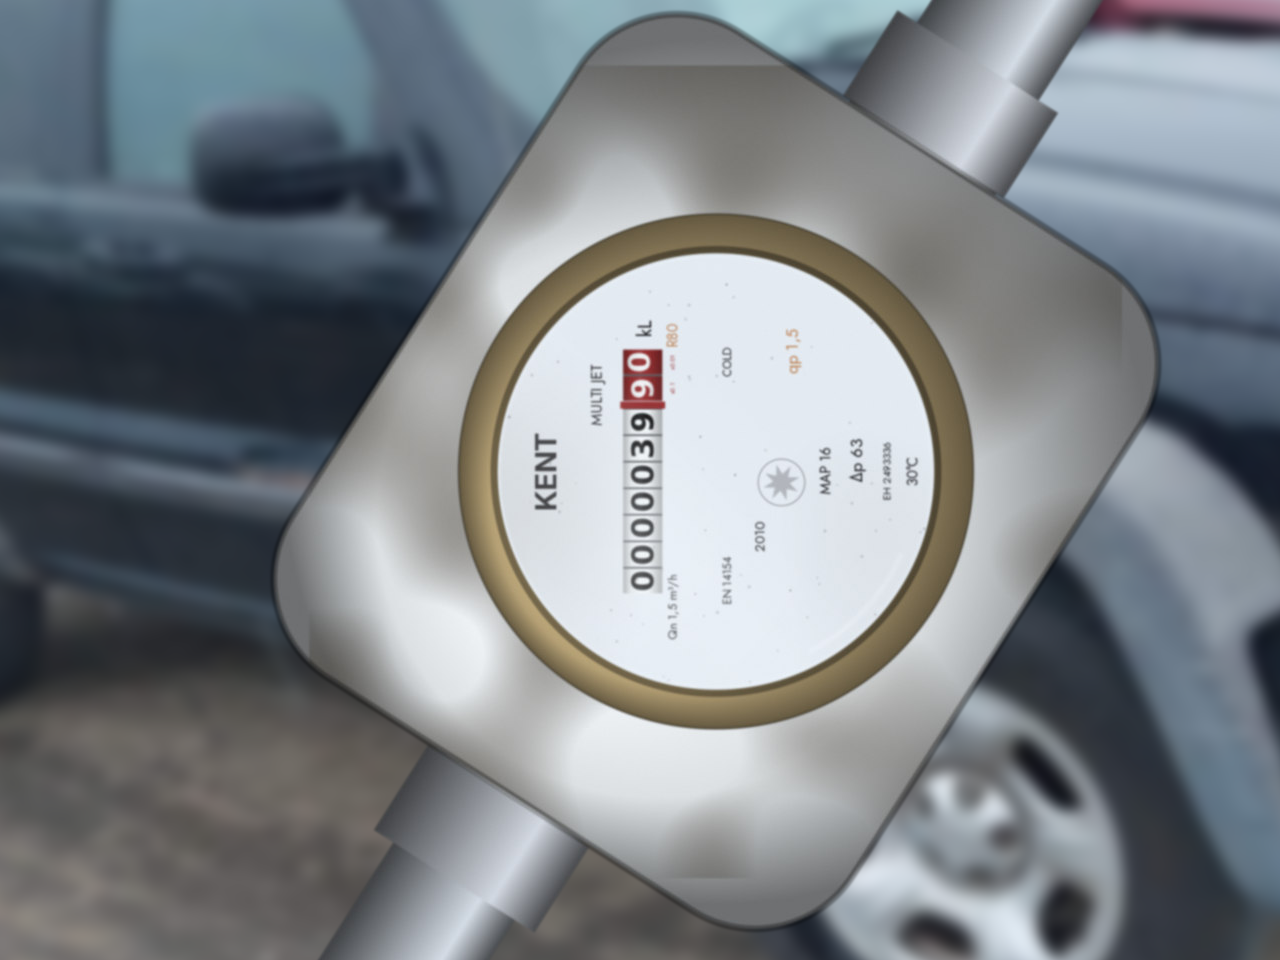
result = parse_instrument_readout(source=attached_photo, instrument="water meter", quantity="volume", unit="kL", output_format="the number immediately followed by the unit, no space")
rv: 39.90kL
